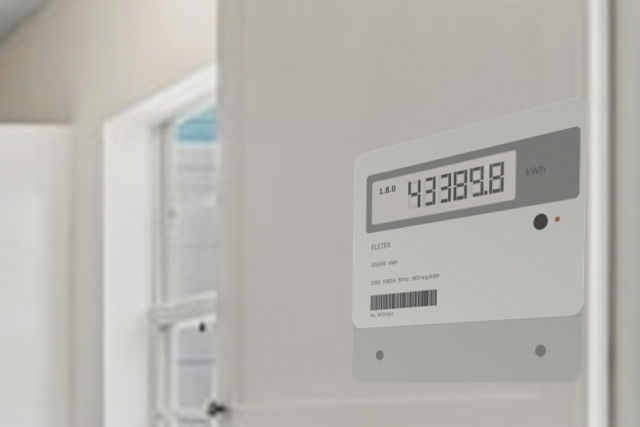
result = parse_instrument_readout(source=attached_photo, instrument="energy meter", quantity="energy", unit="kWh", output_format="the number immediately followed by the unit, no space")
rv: 43389.8kWh
